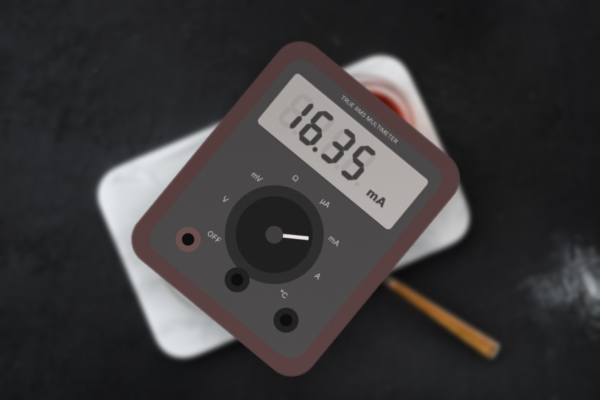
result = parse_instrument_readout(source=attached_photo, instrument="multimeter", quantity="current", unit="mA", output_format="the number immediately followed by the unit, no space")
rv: 16.35mA
